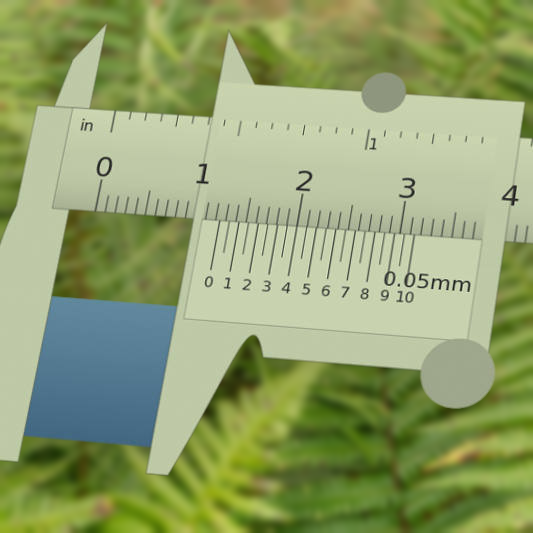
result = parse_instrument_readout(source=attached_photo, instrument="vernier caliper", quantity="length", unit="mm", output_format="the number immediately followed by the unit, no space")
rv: 12.4mm
